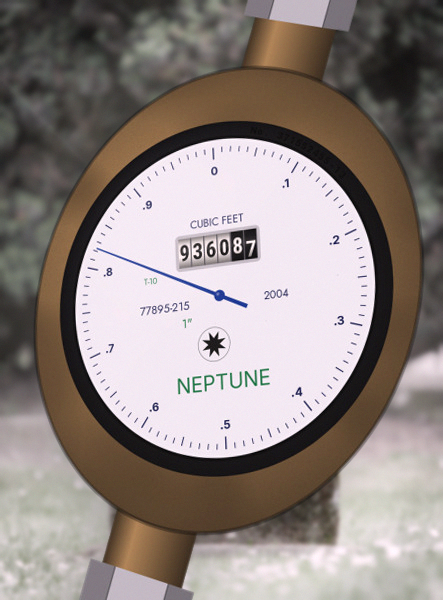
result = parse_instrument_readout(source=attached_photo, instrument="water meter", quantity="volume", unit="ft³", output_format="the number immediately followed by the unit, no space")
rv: 936086.82ft³
